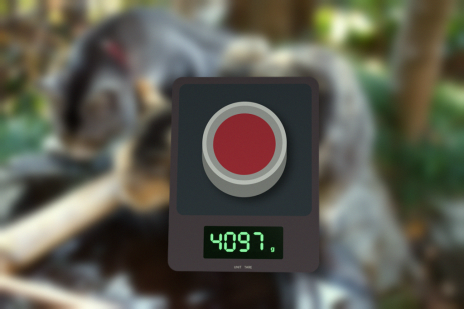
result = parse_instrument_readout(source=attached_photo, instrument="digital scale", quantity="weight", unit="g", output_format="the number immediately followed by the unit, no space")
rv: 4097g
